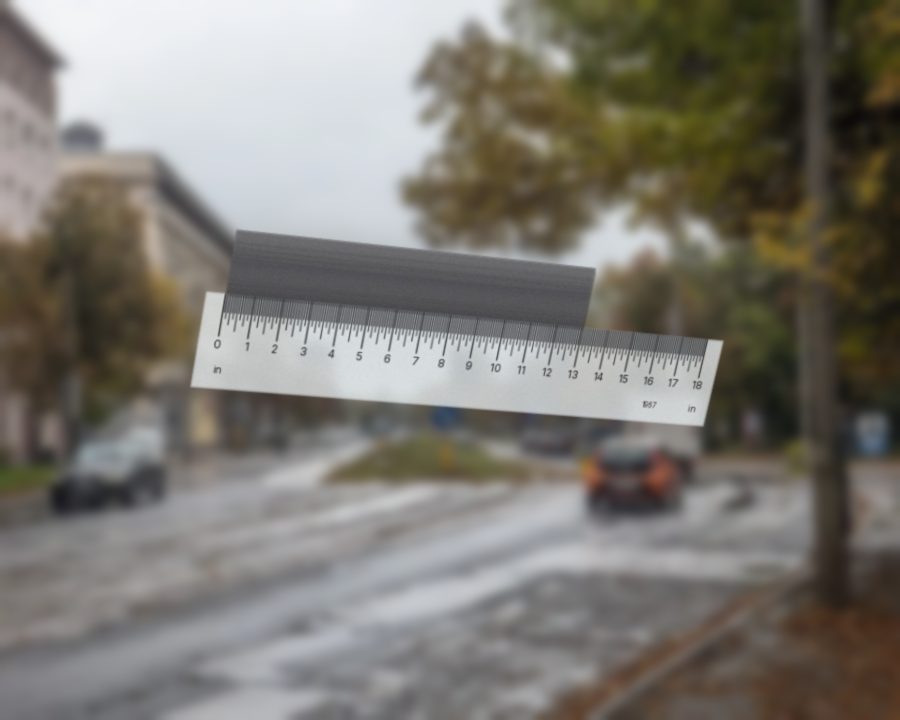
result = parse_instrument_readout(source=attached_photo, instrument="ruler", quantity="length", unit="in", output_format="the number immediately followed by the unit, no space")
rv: 13in
